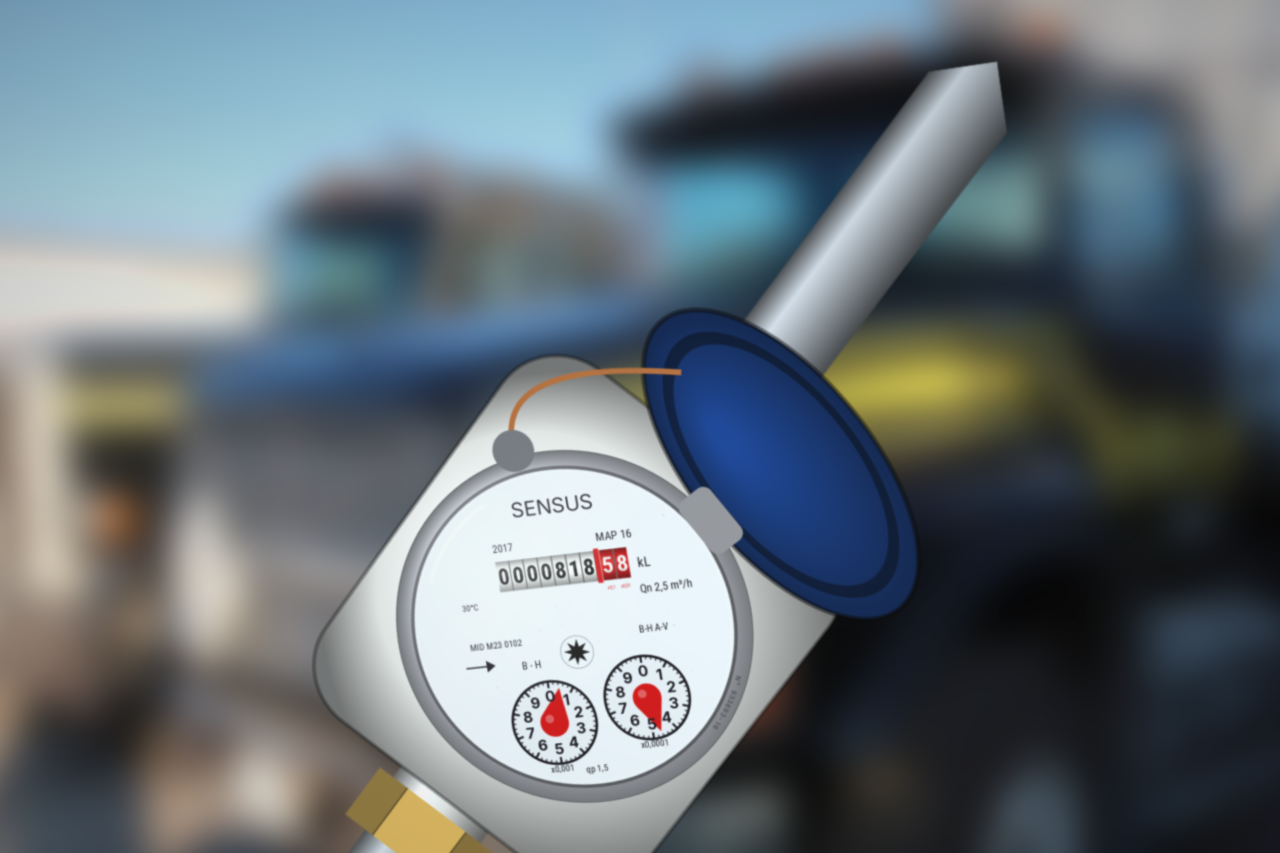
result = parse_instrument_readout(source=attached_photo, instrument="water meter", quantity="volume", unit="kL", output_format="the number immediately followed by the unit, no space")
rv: 818.5804kL
